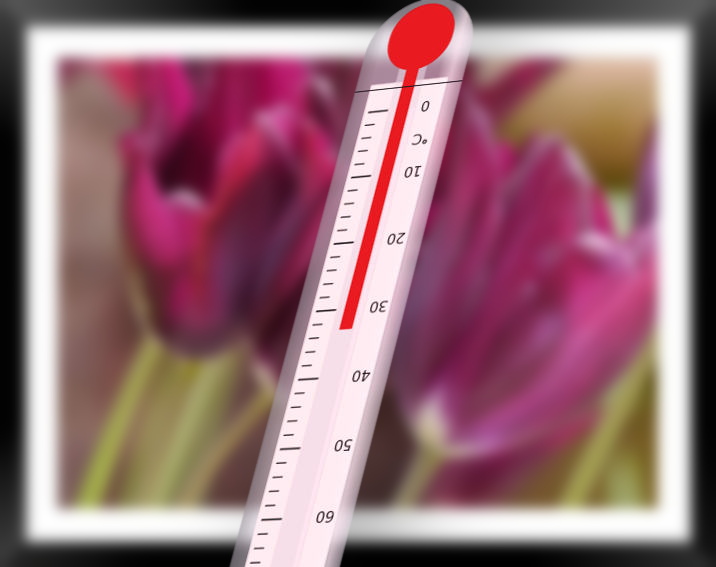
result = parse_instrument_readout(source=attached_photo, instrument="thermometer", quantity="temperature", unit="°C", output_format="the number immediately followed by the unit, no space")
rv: 33°C
